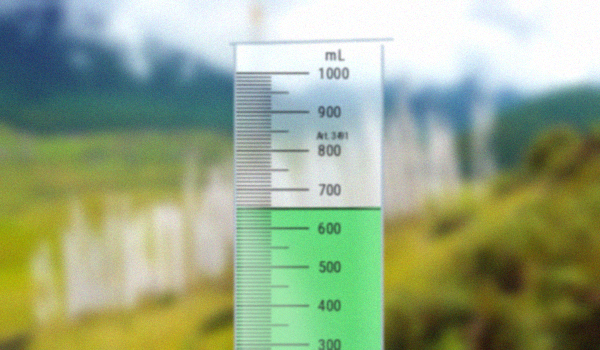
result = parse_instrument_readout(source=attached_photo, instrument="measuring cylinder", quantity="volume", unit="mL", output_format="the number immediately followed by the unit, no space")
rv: 650mL
